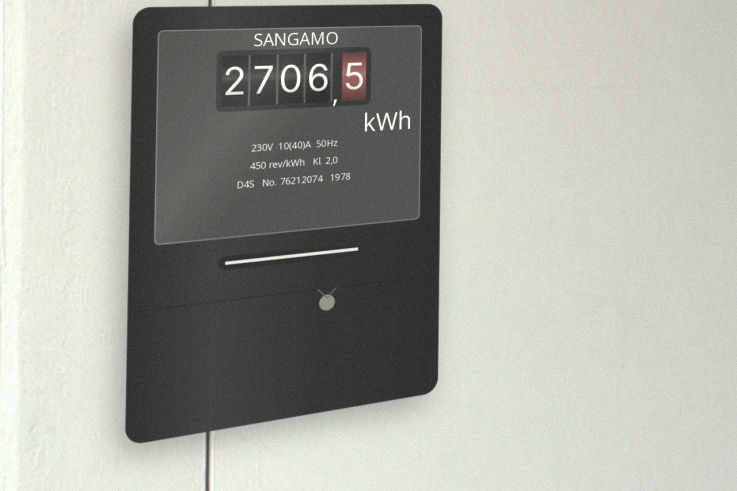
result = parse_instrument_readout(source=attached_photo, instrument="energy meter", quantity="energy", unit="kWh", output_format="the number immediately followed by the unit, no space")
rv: 2706.5kWh
